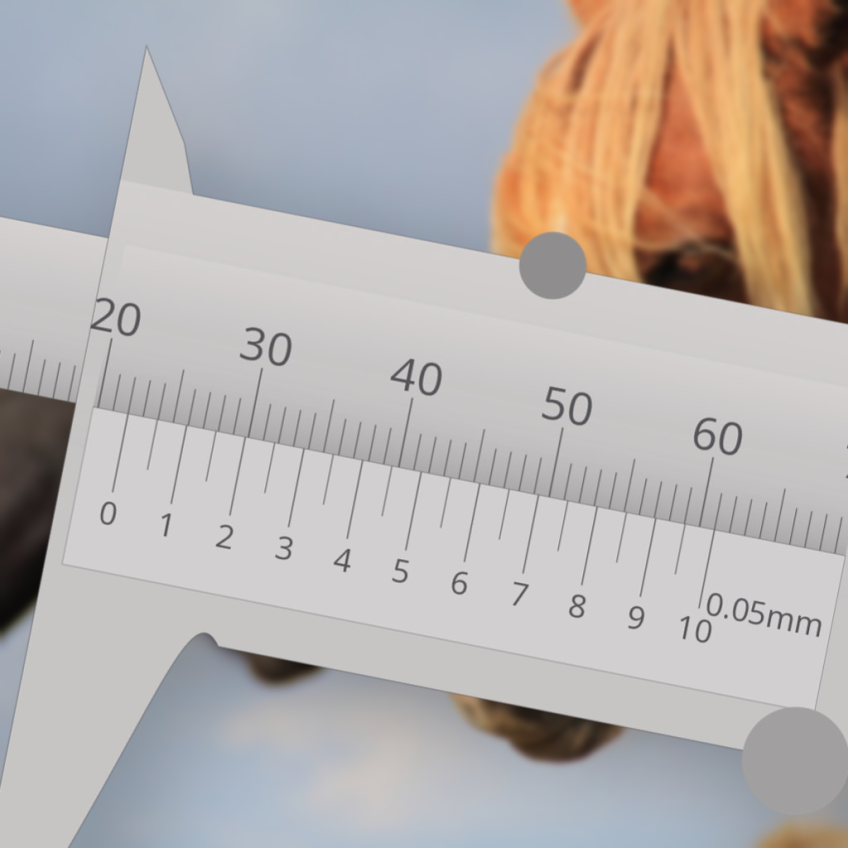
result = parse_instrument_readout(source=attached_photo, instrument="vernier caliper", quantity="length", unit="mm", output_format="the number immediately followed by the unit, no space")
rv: 22.0mm
